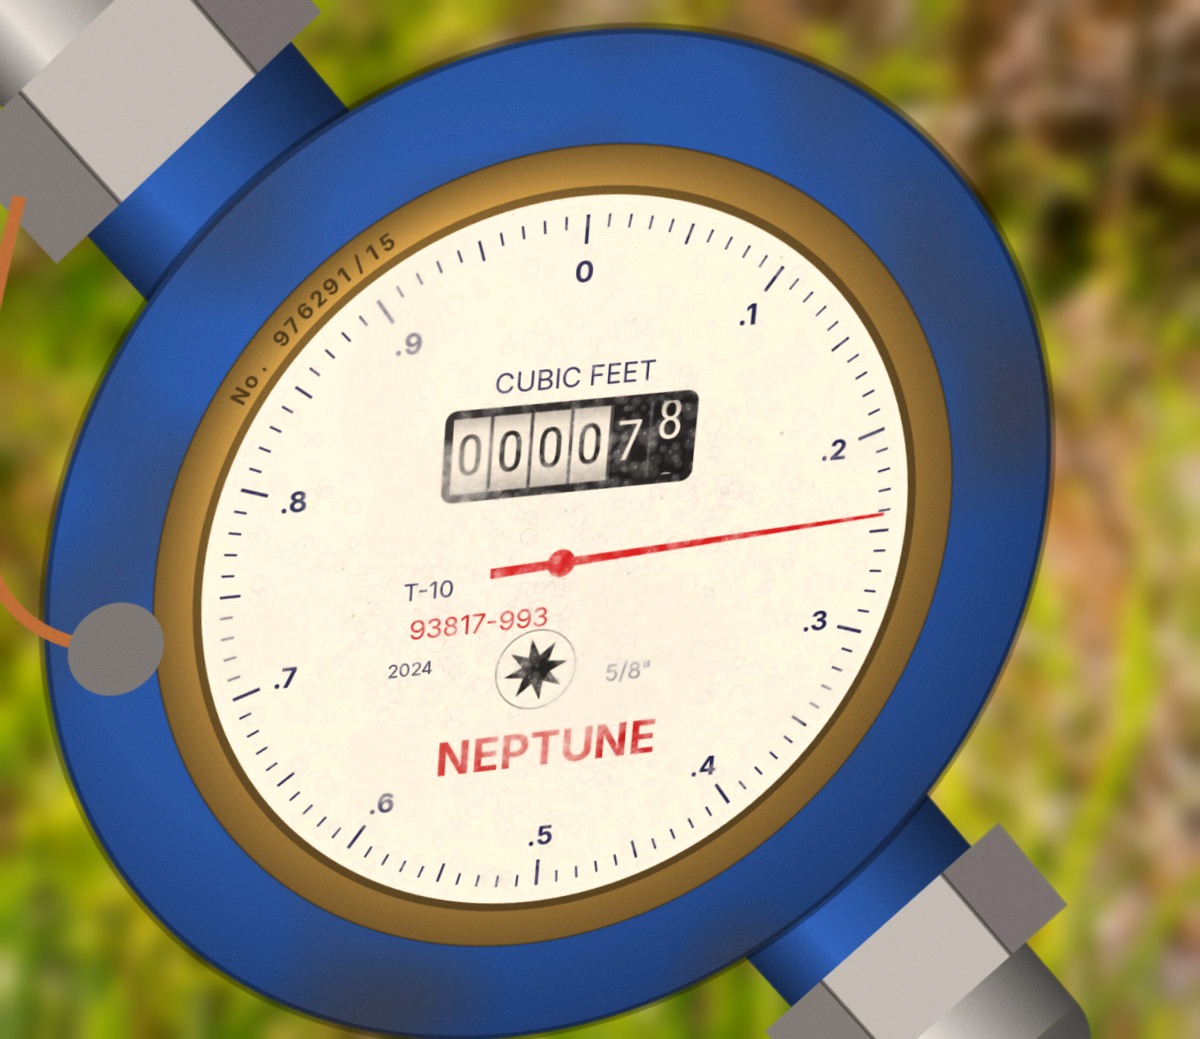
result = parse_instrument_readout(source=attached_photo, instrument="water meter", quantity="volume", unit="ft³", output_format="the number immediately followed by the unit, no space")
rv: 78.24ft³
